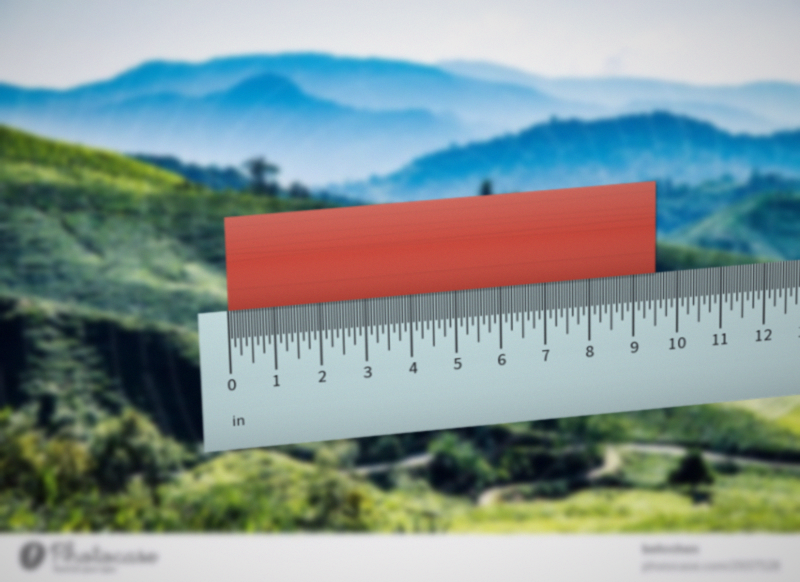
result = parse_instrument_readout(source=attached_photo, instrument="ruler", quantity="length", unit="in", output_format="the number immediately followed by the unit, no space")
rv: 9.5in
